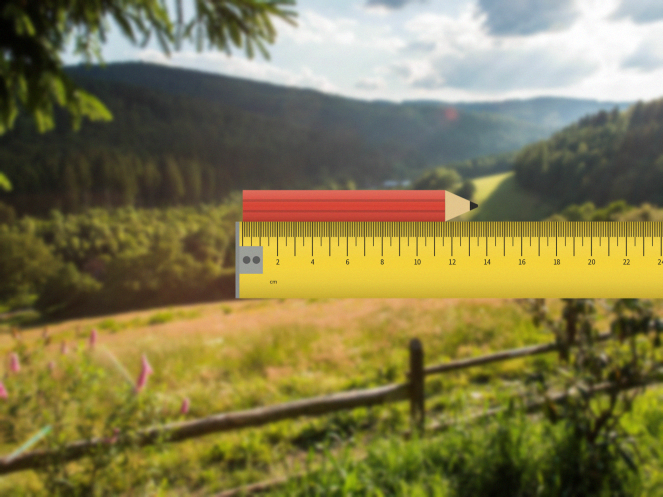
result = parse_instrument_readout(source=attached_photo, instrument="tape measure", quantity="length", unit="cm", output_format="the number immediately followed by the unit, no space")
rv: 13.5cm
